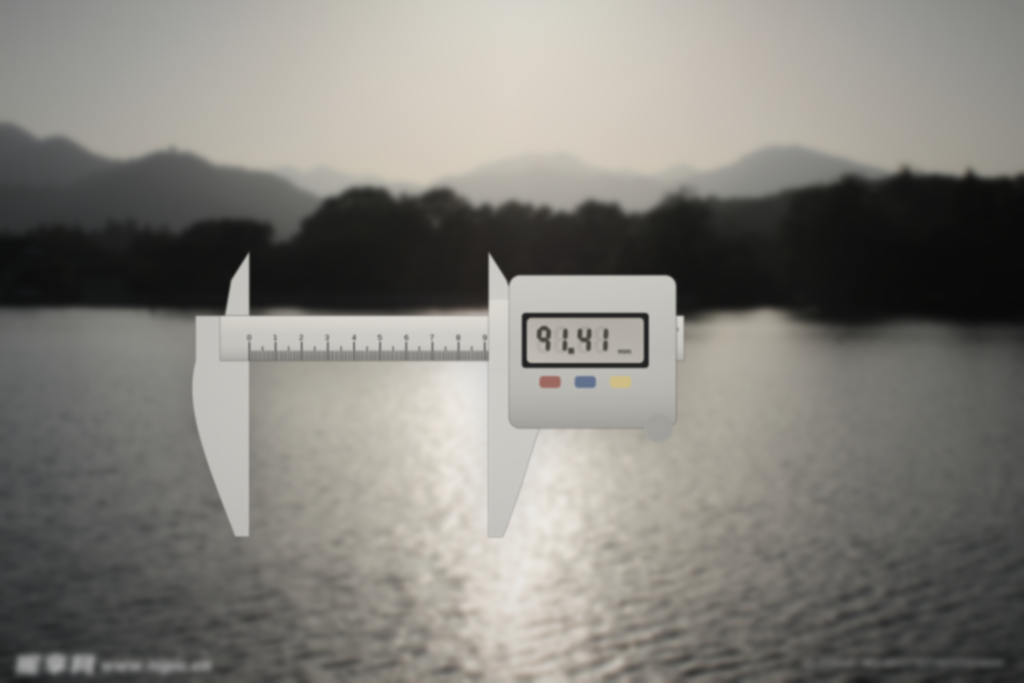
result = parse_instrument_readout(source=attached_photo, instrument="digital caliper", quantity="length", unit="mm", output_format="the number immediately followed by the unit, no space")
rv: 91.41mm
